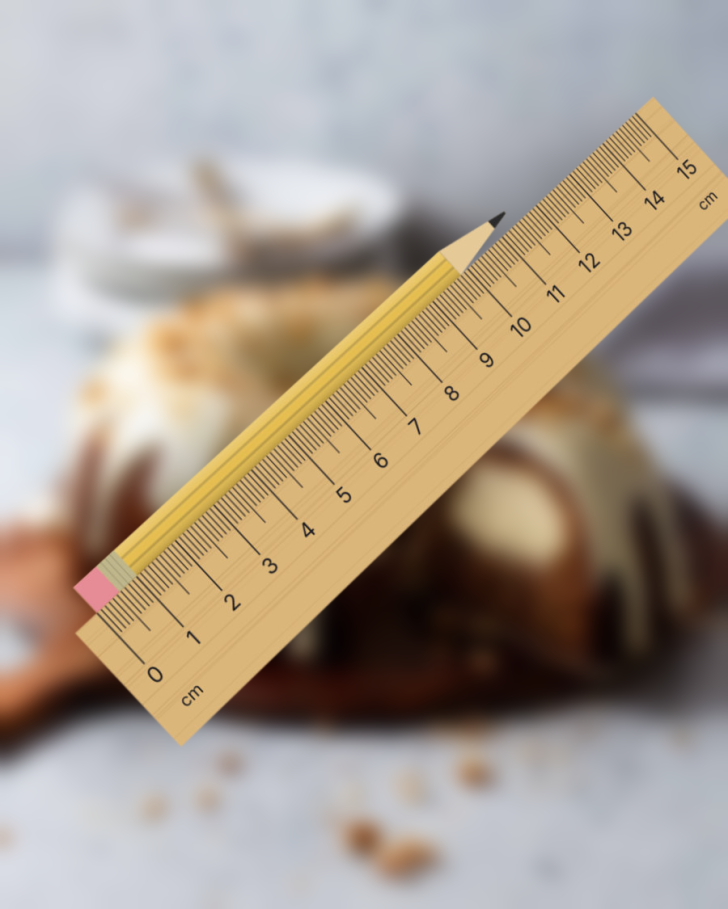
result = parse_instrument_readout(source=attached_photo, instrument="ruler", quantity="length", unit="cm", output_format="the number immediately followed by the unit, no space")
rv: 11.4cm
